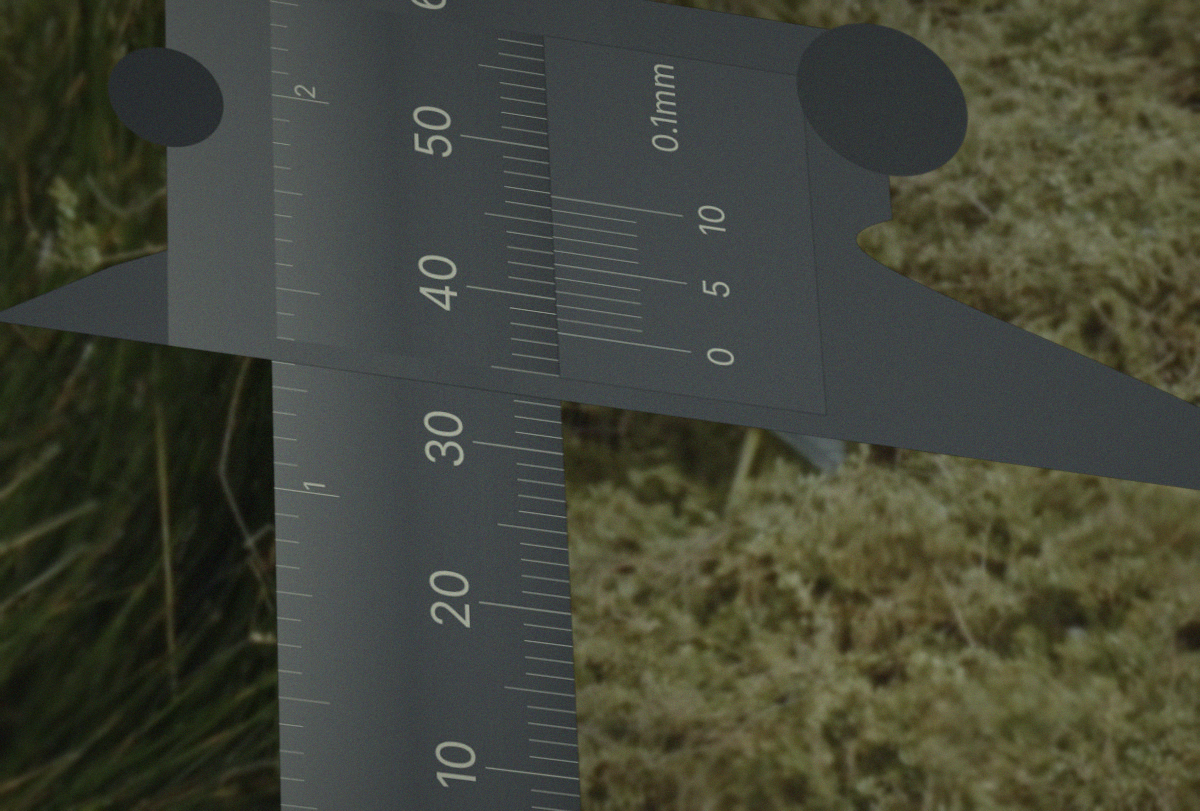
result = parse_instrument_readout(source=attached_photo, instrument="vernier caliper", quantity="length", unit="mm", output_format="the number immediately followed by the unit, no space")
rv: 37.8mm
